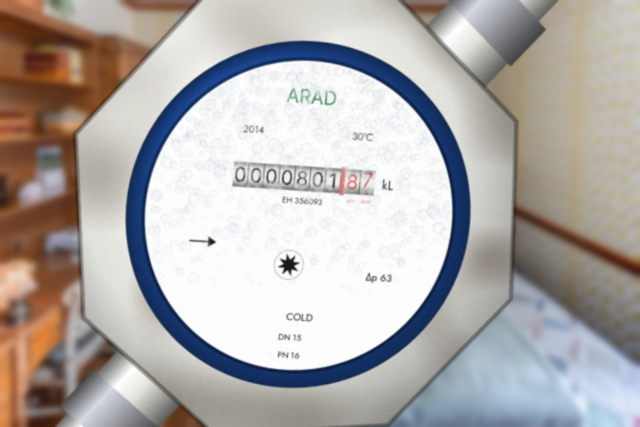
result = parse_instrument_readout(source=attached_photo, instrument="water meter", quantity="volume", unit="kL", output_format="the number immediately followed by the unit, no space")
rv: 801.87kL
